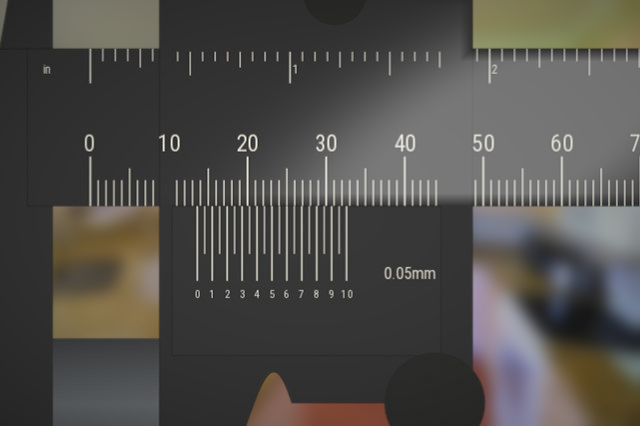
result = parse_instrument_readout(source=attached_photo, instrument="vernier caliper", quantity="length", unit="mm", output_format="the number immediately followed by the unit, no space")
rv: 13.6mm
